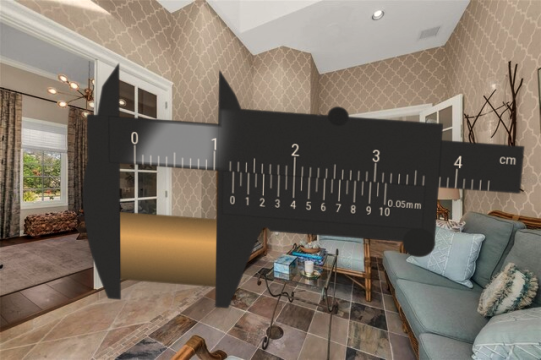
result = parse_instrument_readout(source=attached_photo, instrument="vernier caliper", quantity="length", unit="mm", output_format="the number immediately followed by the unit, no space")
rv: 12.4mm
